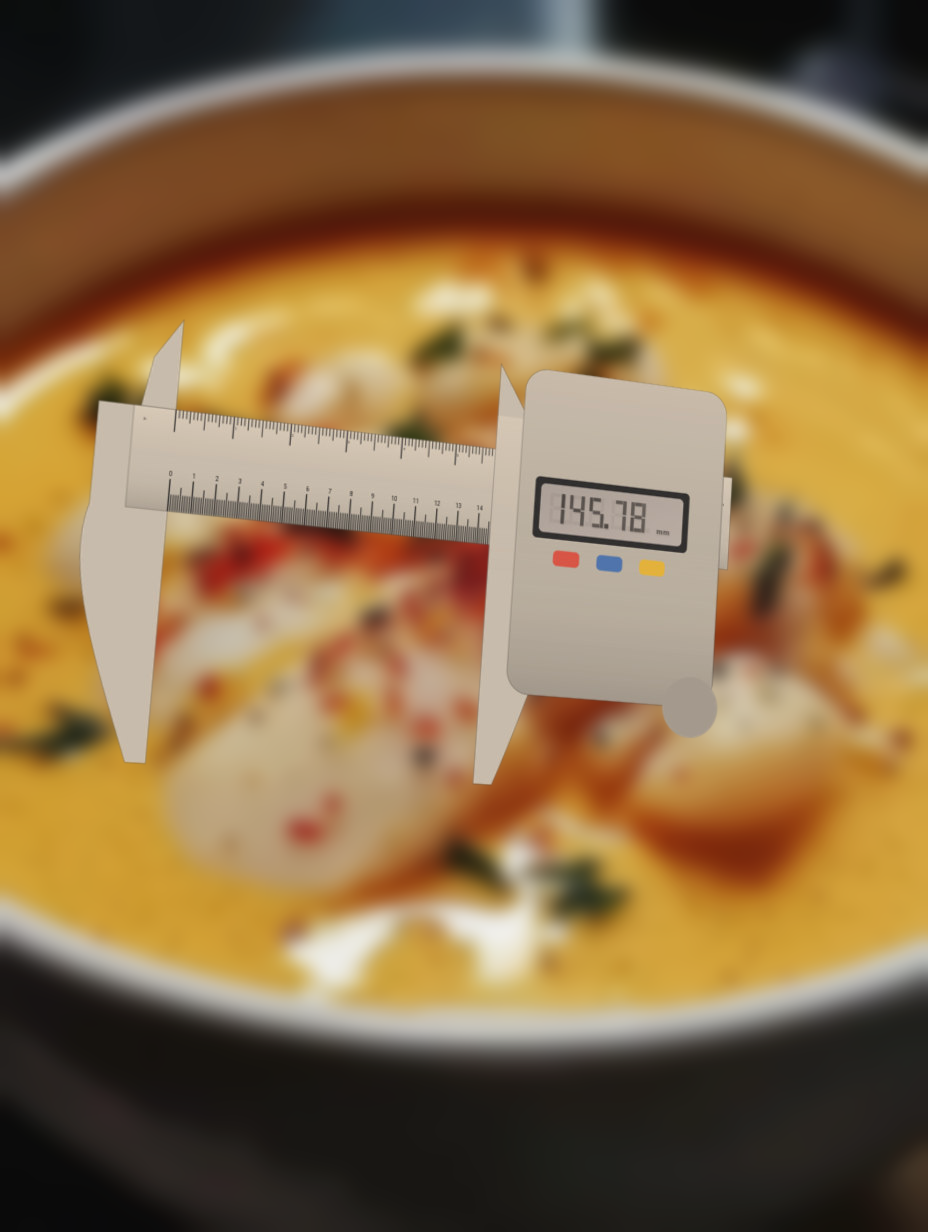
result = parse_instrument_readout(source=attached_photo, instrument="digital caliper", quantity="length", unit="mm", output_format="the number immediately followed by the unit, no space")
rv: 145.78mm
